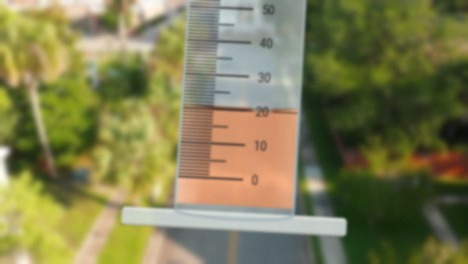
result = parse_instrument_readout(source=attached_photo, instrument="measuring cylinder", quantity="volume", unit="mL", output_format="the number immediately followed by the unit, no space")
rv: 20mL
